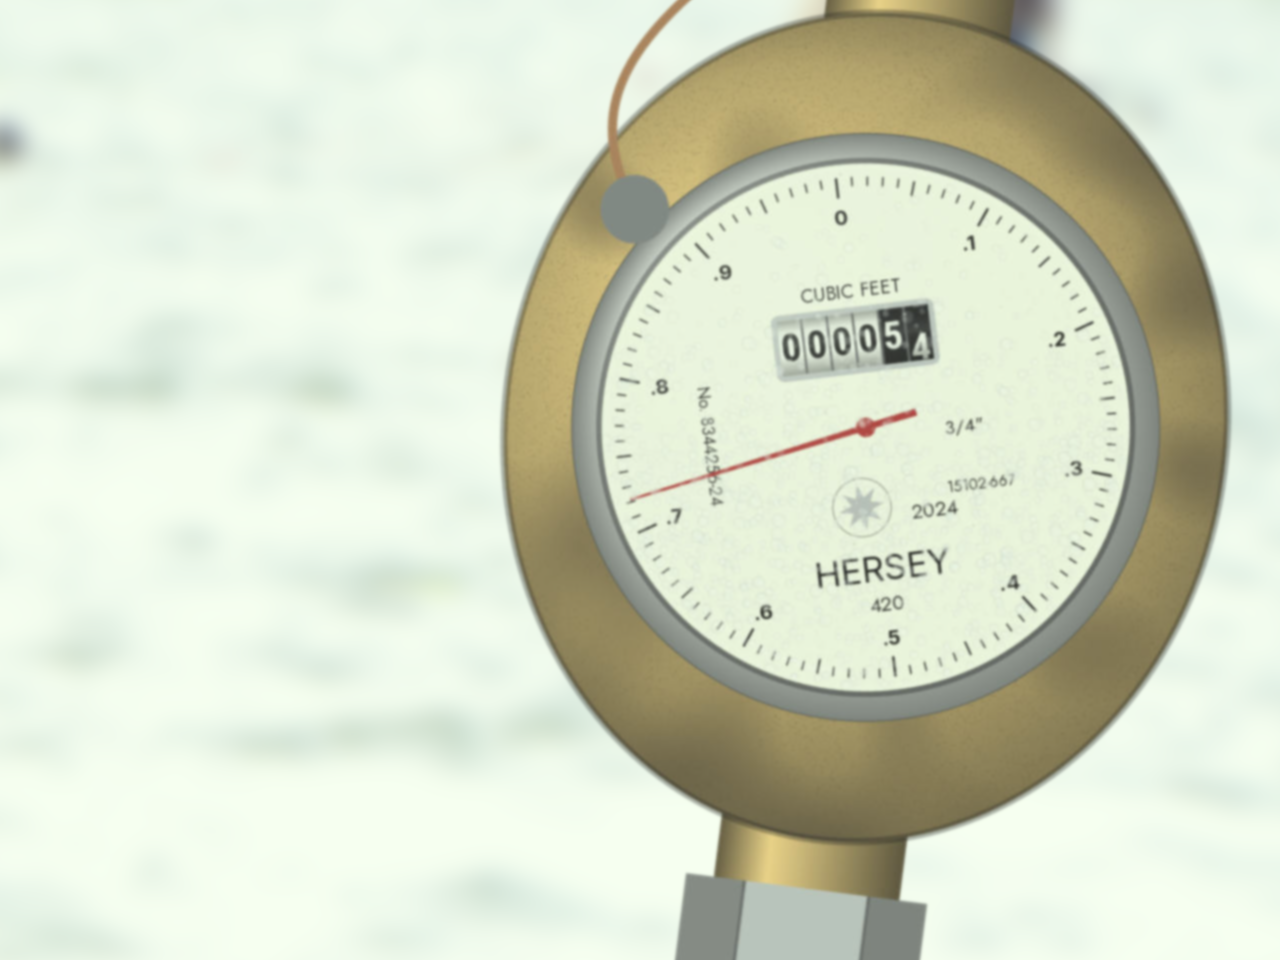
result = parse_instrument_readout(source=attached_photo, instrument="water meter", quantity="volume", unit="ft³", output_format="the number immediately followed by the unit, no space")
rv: 53.72ft³
